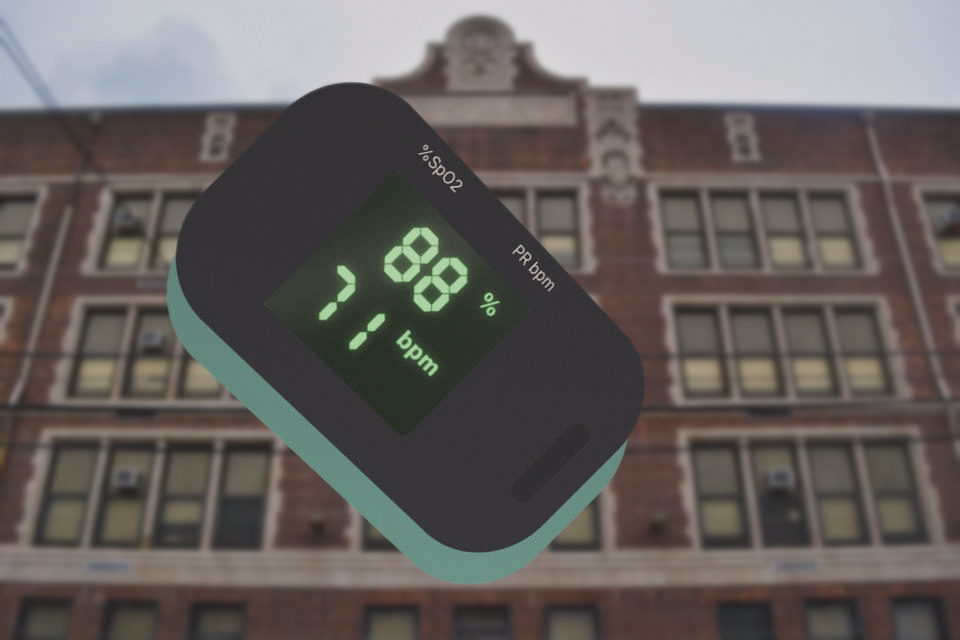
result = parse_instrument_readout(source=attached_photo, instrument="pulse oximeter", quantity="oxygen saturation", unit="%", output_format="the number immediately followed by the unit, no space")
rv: 88%
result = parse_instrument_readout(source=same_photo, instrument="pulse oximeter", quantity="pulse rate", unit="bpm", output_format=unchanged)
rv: 71bpm
